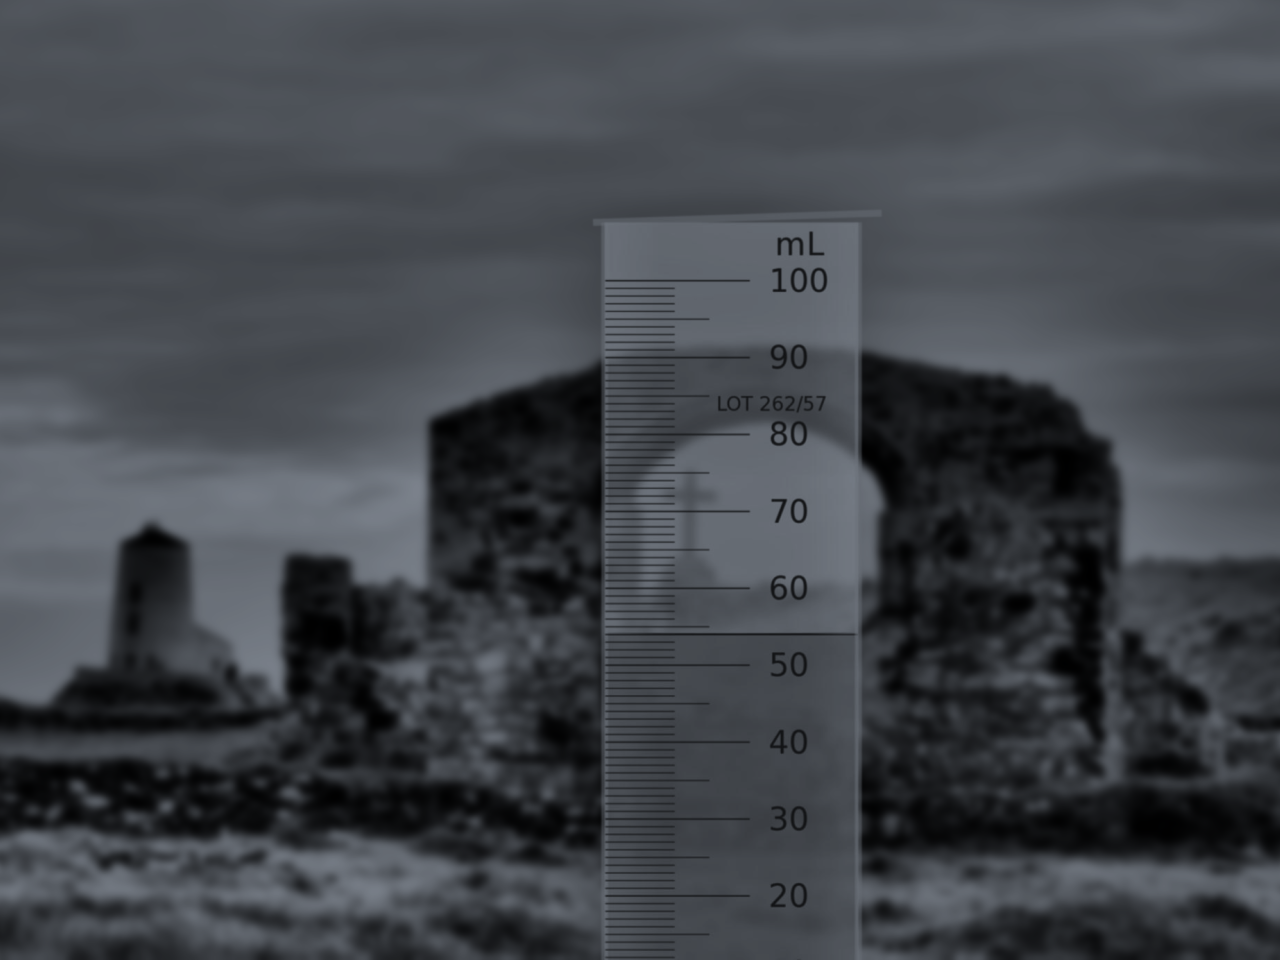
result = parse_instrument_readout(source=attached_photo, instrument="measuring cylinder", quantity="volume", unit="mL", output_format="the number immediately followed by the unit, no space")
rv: 54mL
